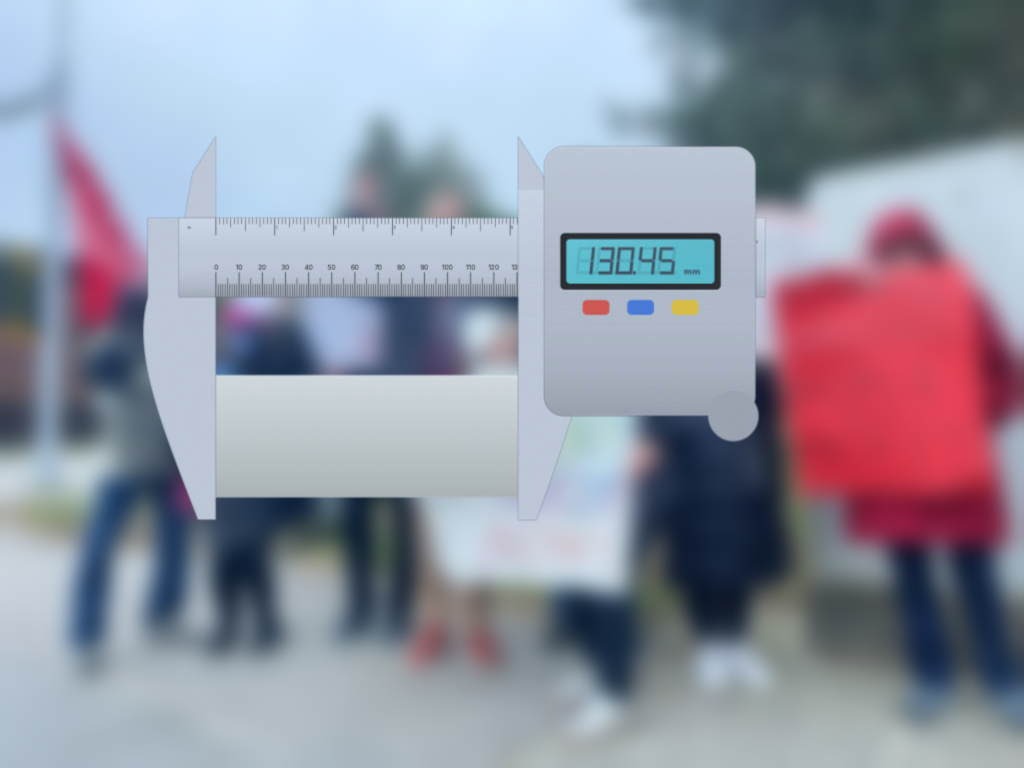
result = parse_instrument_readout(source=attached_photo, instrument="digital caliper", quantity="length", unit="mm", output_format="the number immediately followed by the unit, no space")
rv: 130.45mm
